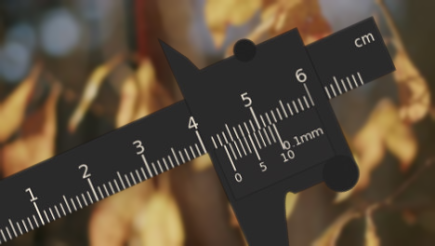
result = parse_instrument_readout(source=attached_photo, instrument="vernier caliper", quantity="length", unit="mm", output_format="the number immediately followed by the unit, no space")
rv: 43.4mm
